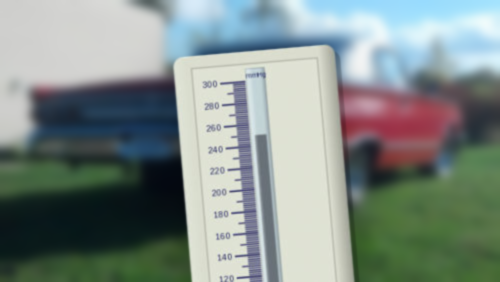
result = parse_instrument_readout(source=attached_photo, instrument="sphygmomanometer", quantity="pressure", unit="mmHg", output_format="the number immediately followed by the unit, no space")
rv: 250mmHg
